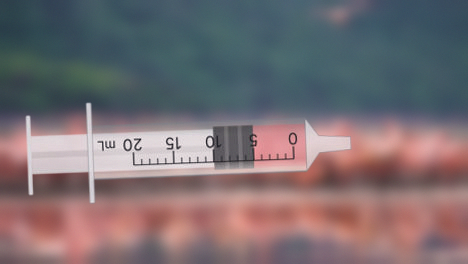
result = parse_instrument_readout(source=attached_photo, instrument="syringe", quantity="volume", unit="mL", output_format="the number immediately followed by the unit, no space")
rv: 5mL
